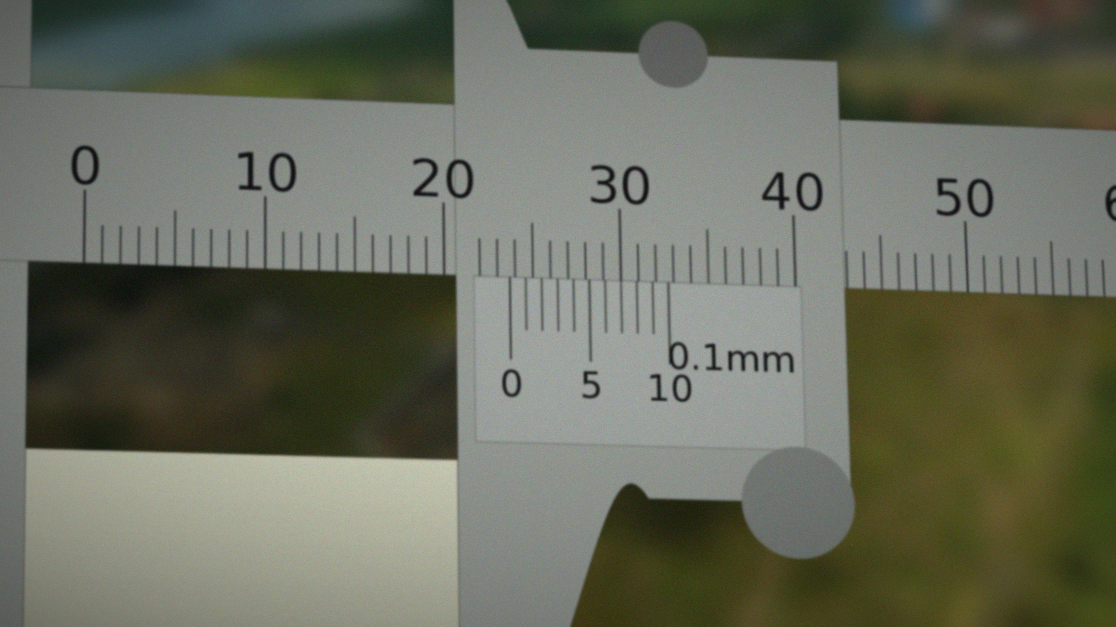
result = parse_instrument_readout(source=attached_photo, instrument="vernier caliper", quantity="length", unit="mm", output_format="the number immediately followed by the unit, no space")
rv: 23.7mm
